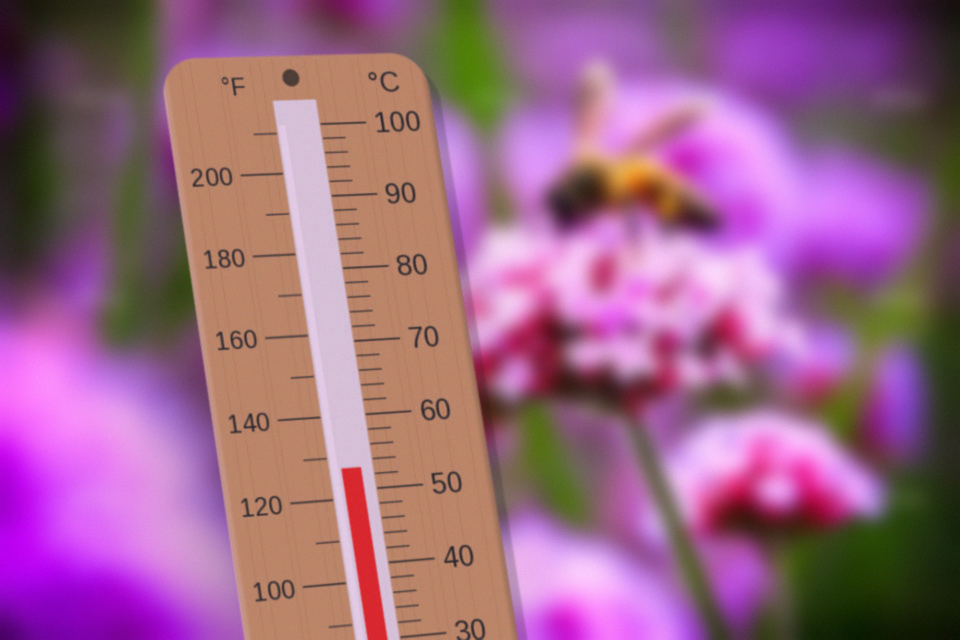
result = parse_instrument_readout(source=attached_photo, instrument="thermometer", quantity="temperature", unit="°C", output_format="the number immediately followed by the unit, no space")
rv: 53°C
